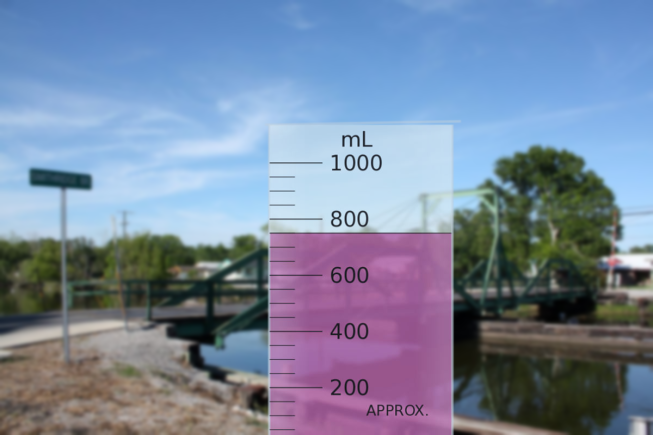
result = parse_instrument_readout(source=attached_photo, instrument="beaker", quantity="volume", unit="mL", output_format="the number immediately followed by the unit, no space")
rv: 750mL
